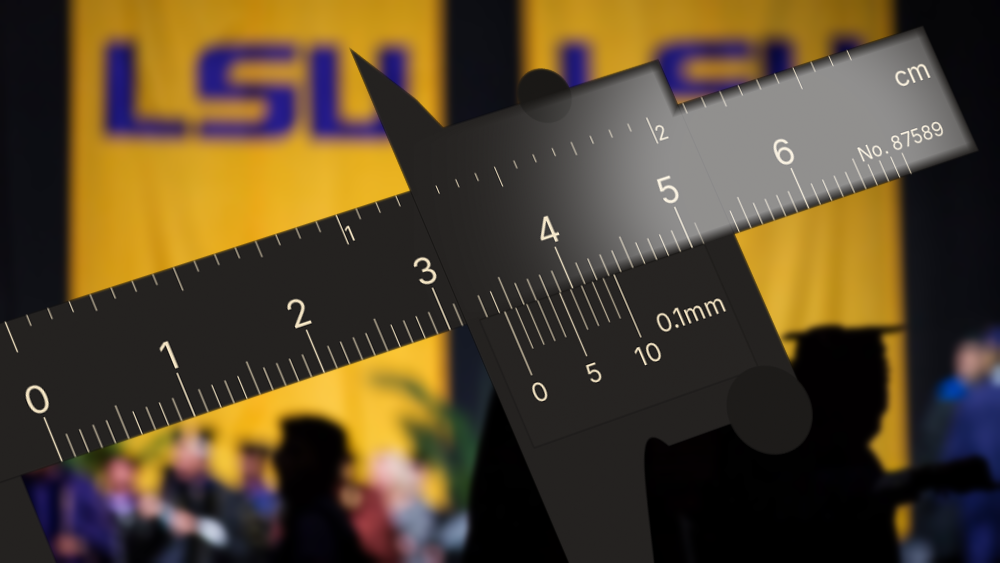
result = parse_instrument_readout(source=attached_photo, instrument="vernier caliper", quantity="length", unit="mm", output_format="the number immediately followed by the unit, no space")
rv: 34.4mm
